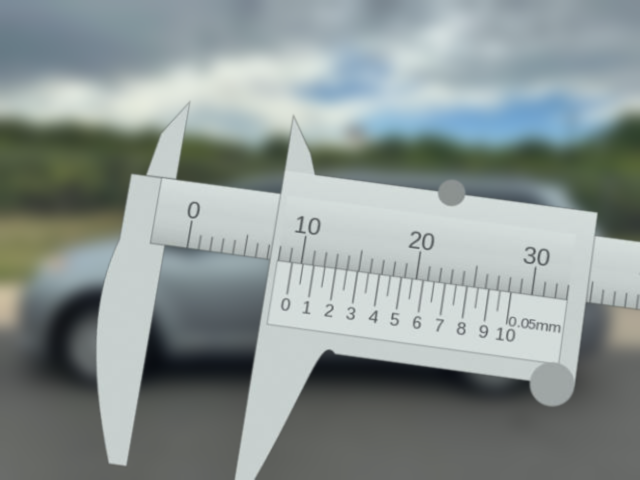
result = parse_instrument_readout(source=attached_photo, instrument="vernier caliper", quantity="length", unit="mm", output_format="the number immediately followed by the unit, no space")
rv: 9.2mm
